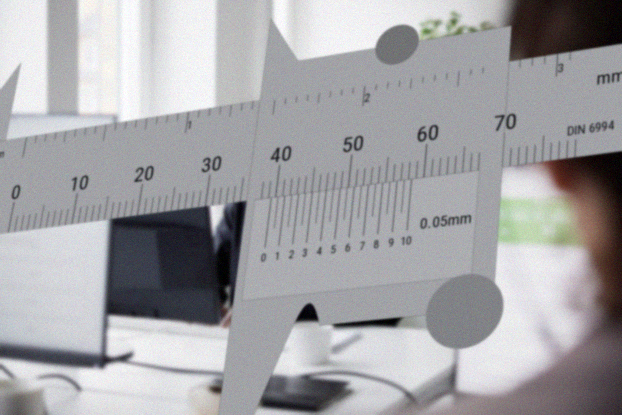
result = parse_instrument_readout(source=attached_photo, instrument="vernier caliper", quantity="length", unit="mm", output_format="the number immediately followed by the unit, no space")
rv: 39.4mm
